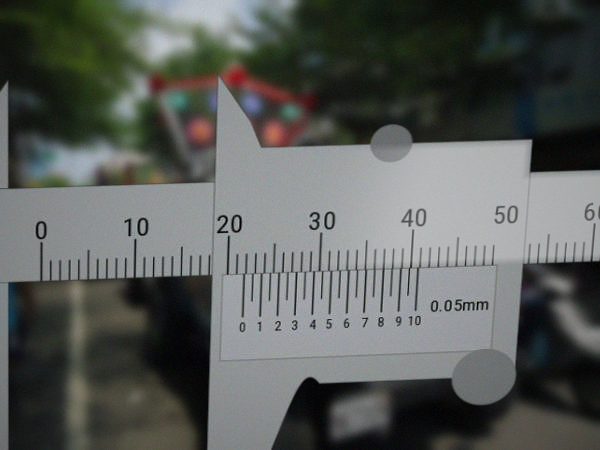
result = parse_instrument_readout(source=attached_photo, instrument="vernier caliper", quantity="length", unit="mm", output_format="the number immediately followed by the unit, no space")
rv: 21.8mm
